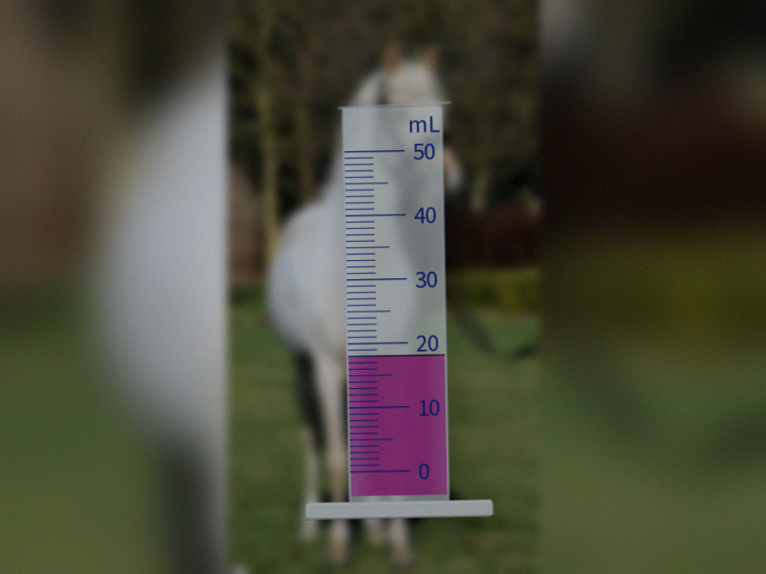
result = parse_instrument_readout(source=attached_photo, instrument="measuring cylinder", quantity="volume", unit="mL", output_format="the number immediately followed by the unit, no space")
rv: 18mL
